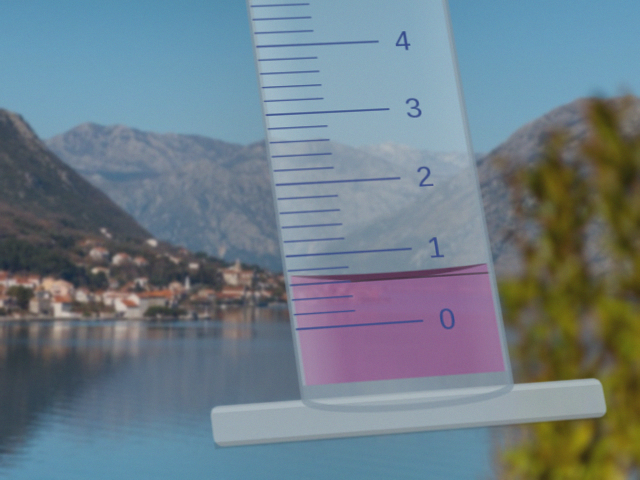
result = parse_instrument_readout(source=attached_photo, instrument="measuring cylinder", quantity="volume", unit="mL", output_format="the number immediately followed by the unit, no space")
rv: 0.6mL
